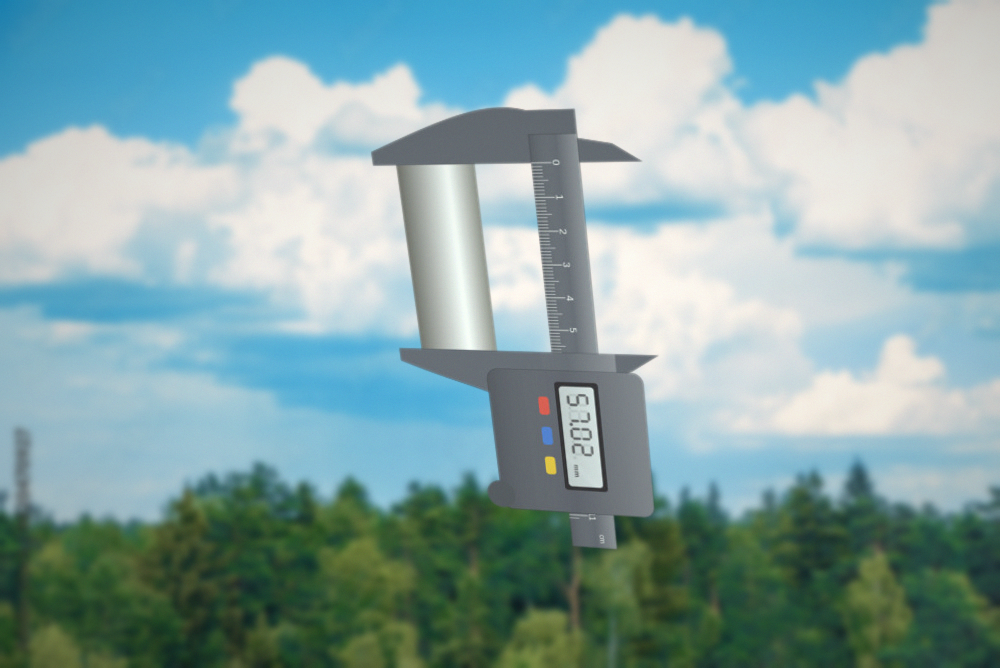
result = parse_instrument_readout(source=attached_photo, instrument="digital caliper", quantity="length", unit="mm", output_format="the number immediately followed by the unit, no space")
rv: 57.02mm
